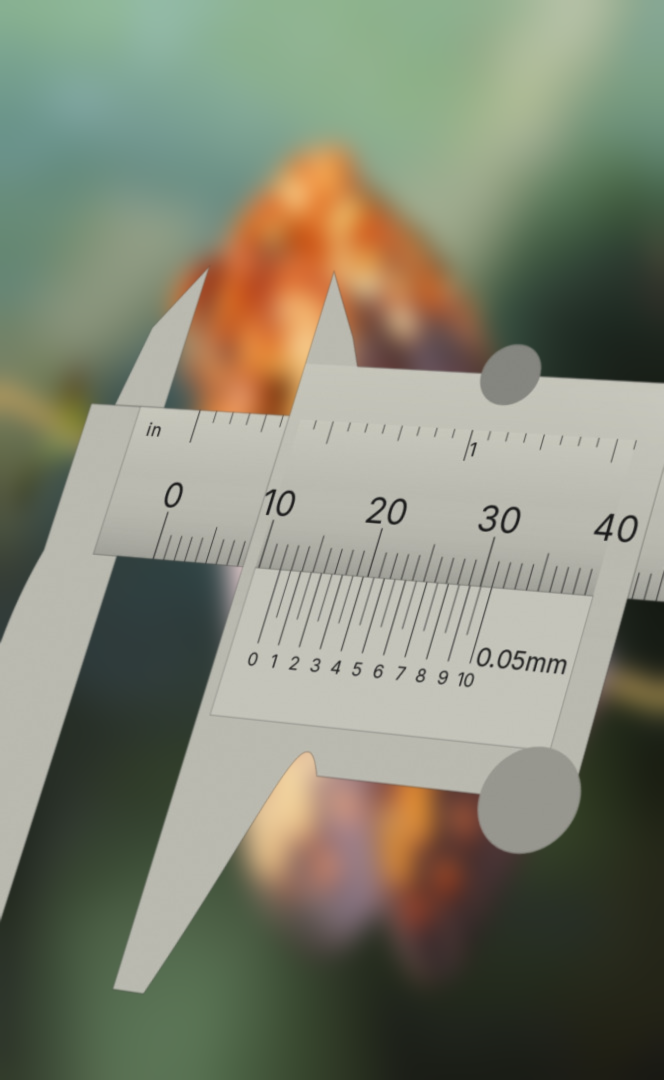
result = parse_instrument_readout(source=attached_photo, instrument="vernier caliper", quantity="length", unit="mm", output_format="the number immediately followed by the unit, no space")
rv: 12.0mm
